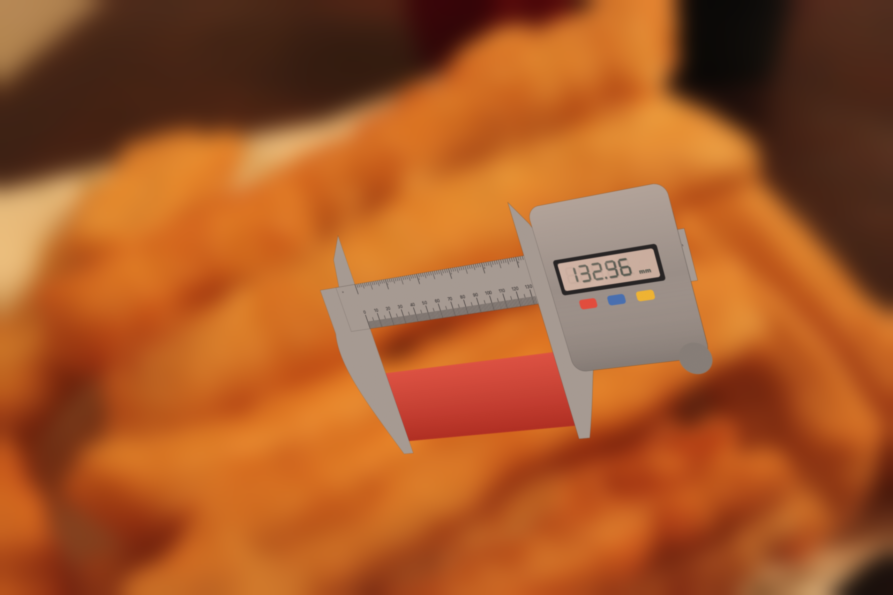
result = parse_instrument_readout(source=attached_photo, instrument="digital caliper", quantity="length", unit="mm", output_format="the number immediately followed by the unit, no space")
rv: 132.96mm
